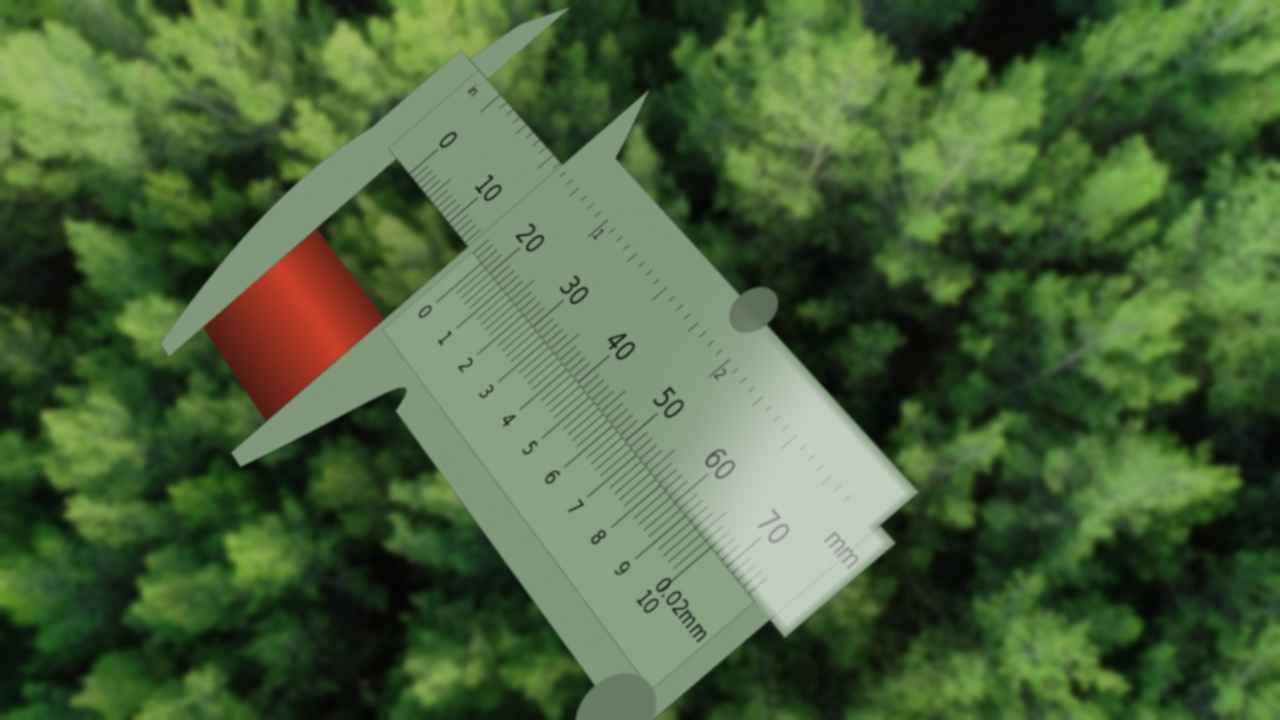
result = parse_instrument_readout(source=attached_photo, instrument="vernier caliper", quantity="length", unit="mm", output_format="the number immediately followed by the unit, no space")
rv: 18.0mm
